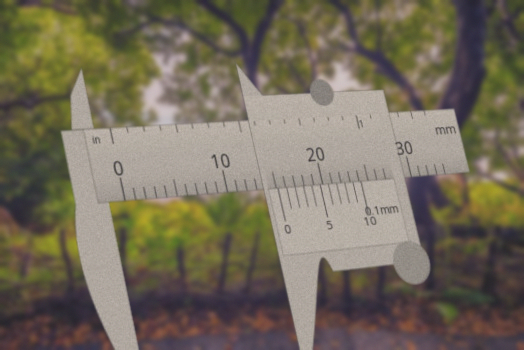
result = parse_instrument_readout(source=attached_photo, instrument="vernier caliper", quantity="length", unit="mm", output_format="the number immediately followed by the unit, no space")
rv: 15.2mm
